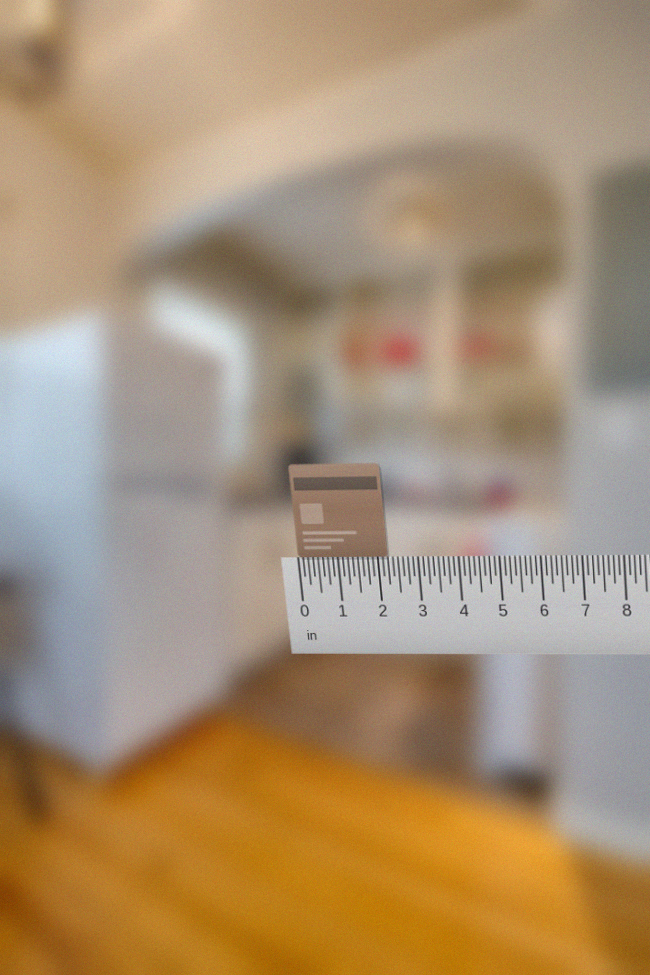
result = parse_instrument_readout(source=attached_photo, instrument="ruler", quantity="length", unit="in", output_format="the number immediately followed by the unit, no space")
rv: 2.25in
